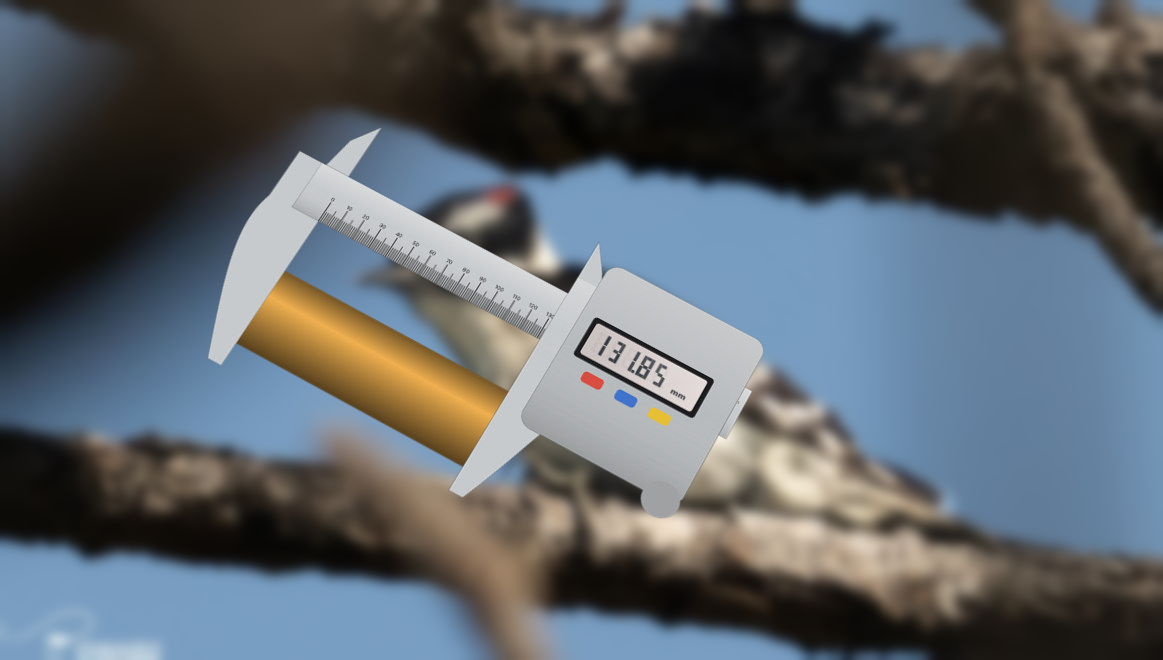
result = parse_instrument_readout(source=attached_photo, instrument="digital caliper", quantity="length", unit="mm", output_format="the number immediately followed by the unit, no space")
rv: 131.85mm
